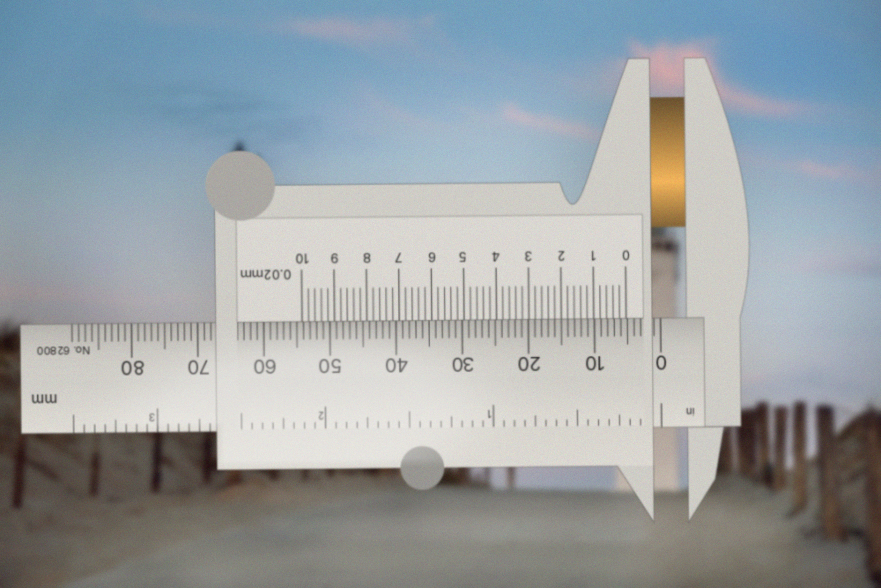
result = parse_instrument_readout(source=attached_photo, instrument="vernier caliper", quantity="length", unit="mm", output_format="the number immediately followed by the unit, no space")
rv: 5.2mm
